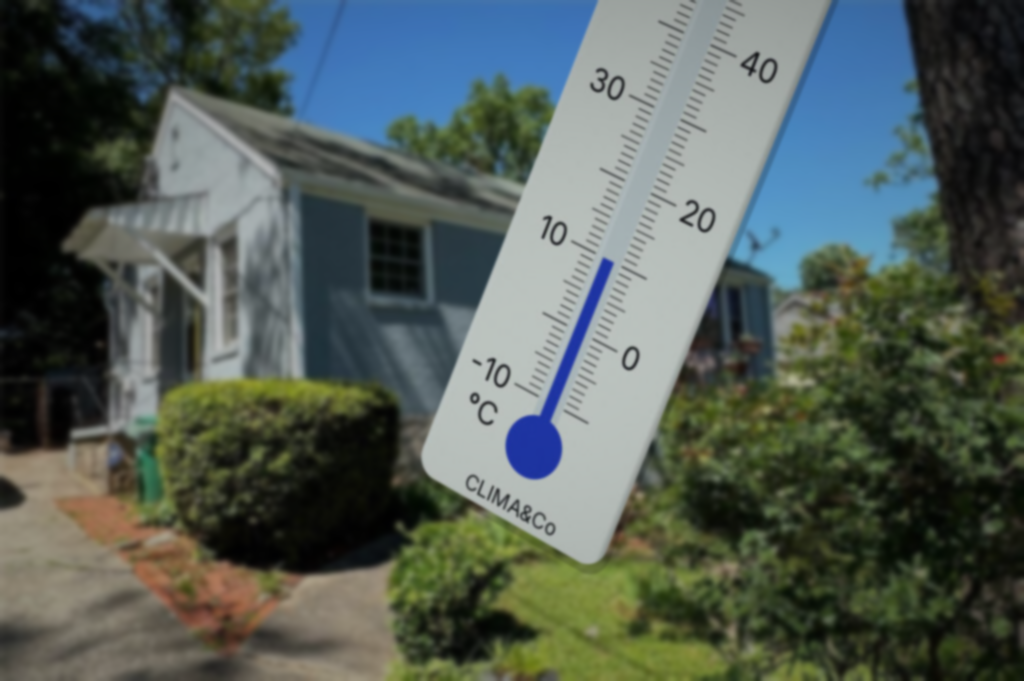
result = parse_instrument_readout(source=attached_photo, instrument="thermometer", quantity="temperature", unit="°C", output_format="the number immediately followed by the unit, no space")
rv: 10°C
